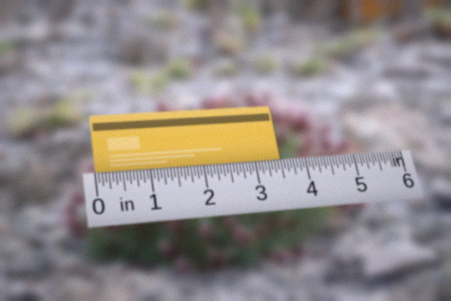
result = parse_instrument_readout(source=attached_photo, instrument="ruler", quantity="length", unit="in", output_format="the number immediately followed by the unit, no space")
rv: 3.5in
